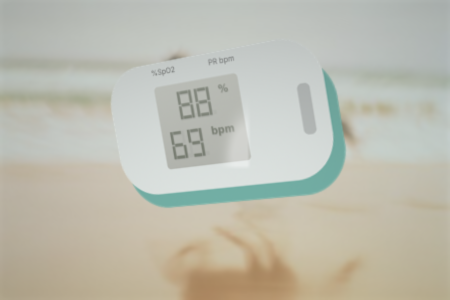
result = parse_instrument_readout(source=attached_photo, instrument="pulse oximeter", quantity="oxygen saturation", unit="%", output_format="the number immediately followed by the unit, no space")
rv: 88%
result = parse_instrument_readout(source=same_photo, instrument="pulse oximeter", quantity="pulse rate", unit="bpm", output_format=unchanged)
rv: 69bpm
